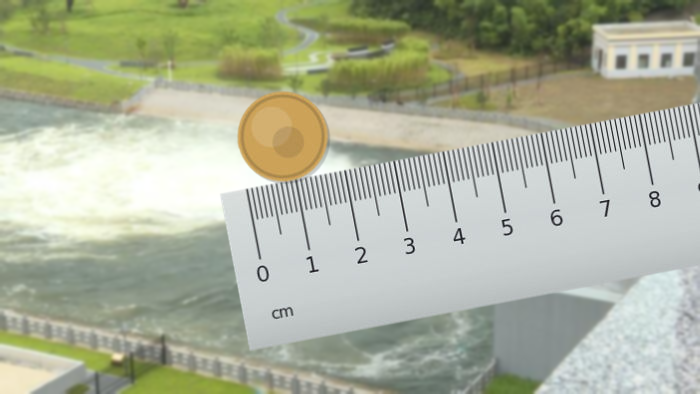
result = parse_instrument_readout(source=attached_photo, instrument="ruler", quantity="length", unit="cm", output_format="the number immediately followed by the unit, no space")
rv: 1.8cm
